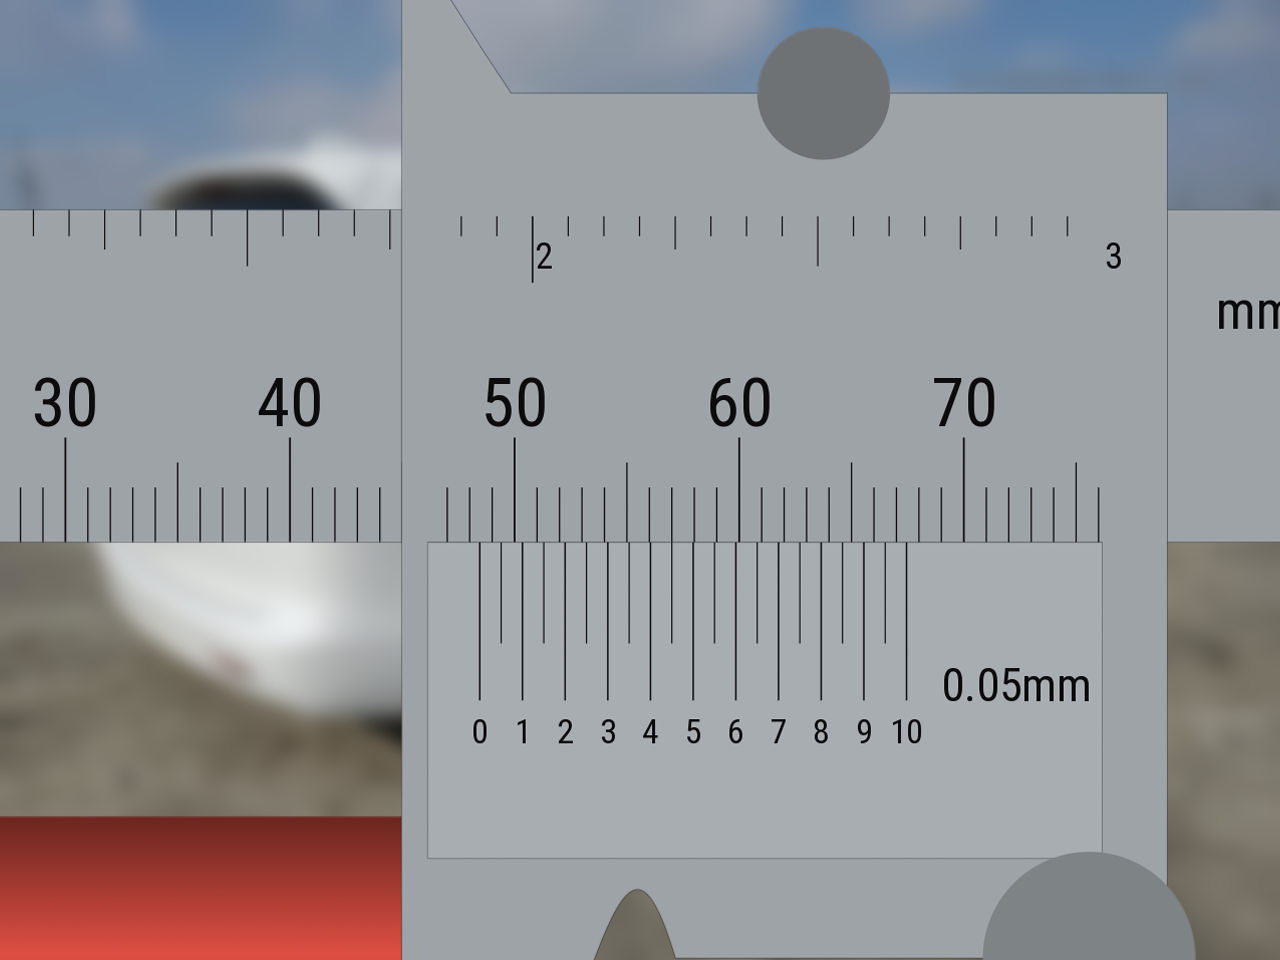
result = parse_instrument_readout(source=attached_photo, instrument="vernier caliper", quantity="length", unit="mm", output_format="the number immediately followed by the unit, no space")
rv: 48.45mm
